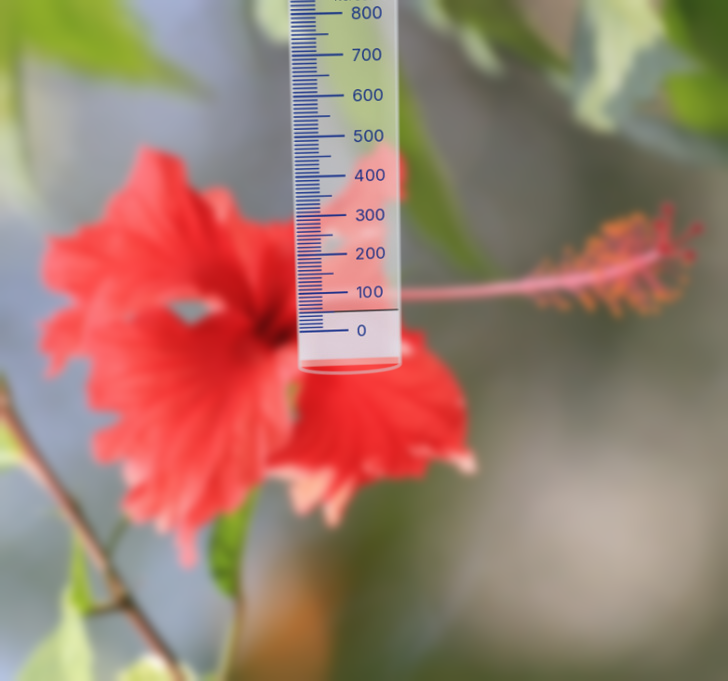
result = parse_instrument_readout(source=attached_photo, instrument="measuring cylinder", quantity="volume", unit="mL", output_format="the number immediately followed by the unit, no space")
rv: 50mL
